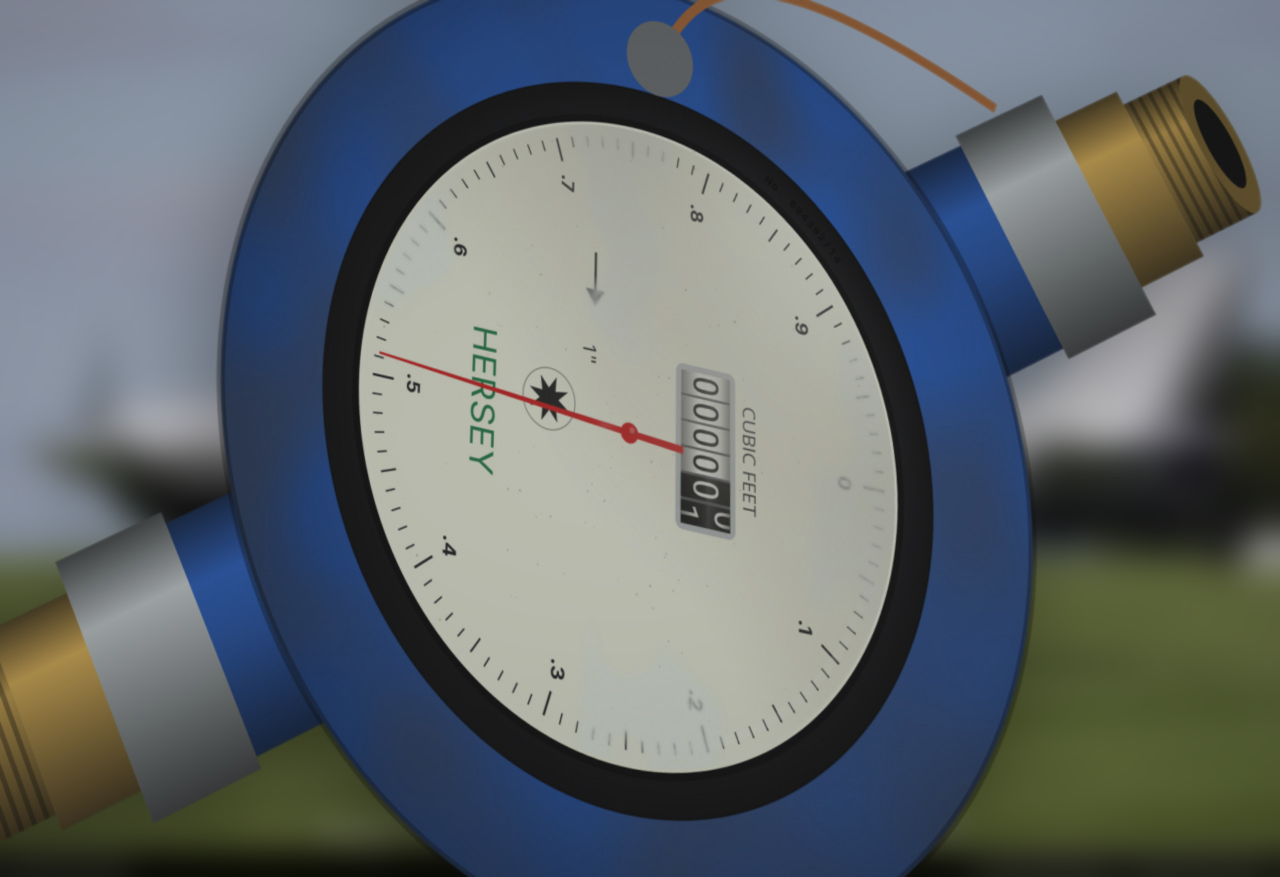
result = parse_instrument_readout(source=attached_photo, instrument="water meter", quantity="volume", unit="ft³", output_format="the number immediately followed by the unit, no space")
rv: 0.51ft³
